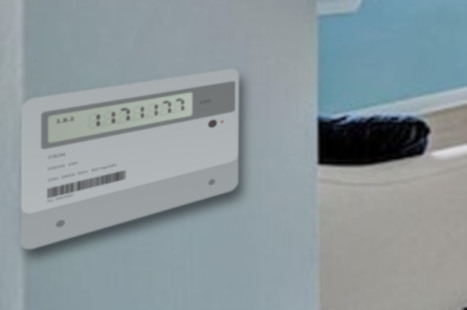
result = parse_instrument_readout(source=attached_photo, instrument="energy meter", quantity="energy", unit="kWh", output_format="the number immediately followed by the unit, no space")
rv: 1171177kWh
